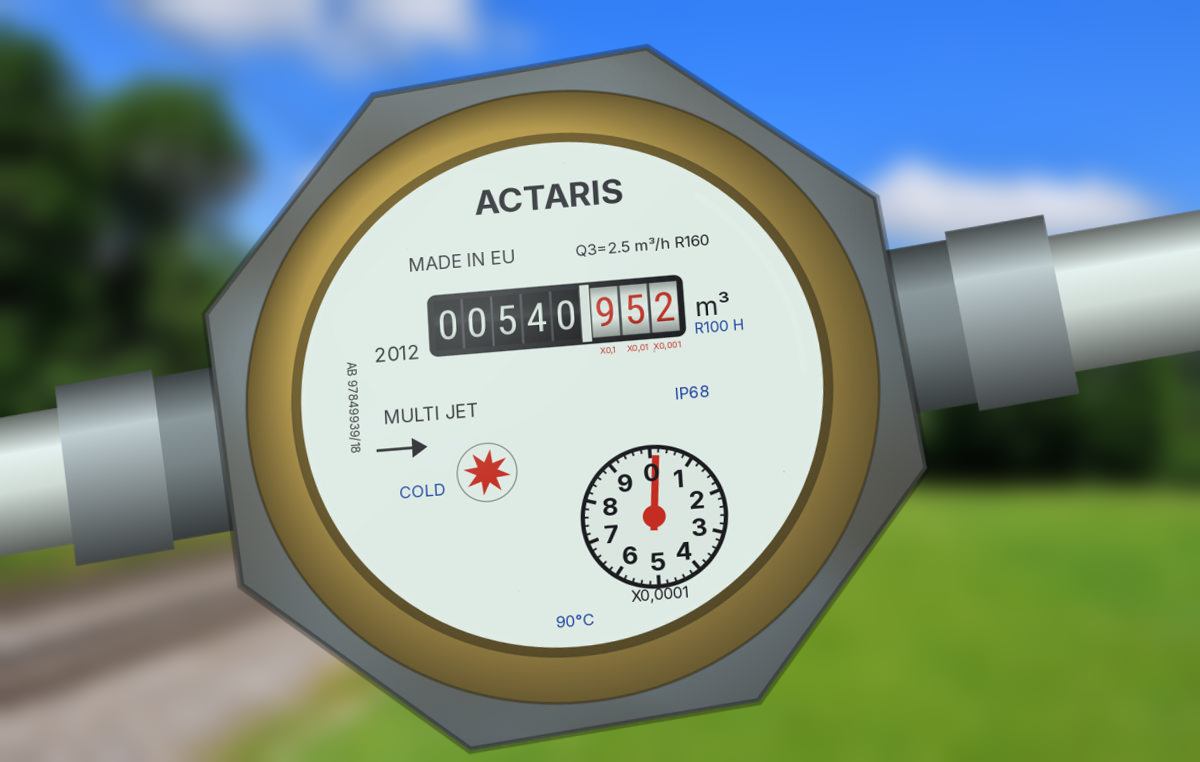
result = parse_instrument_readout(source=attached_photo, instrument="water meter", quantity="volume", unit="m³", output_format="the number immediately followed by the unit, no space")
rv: 540.9520m³
